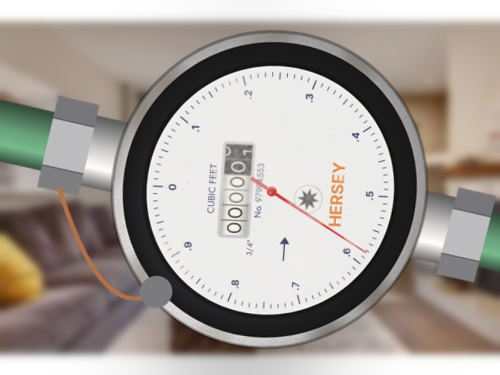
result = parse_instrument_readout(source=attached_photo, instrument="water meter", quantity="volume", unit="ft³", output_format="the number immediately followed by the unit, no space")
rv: 0.58ft³
